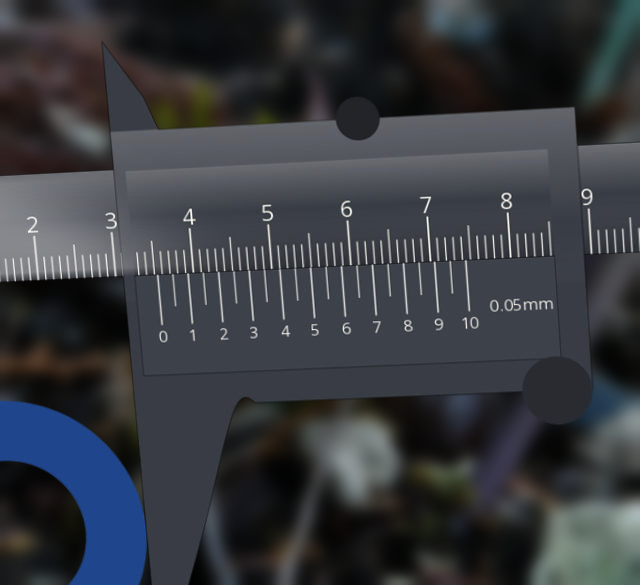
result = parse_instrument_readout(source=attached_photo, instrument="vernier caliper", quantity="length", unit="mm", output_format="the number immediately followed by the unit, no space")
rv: 35.4mm
